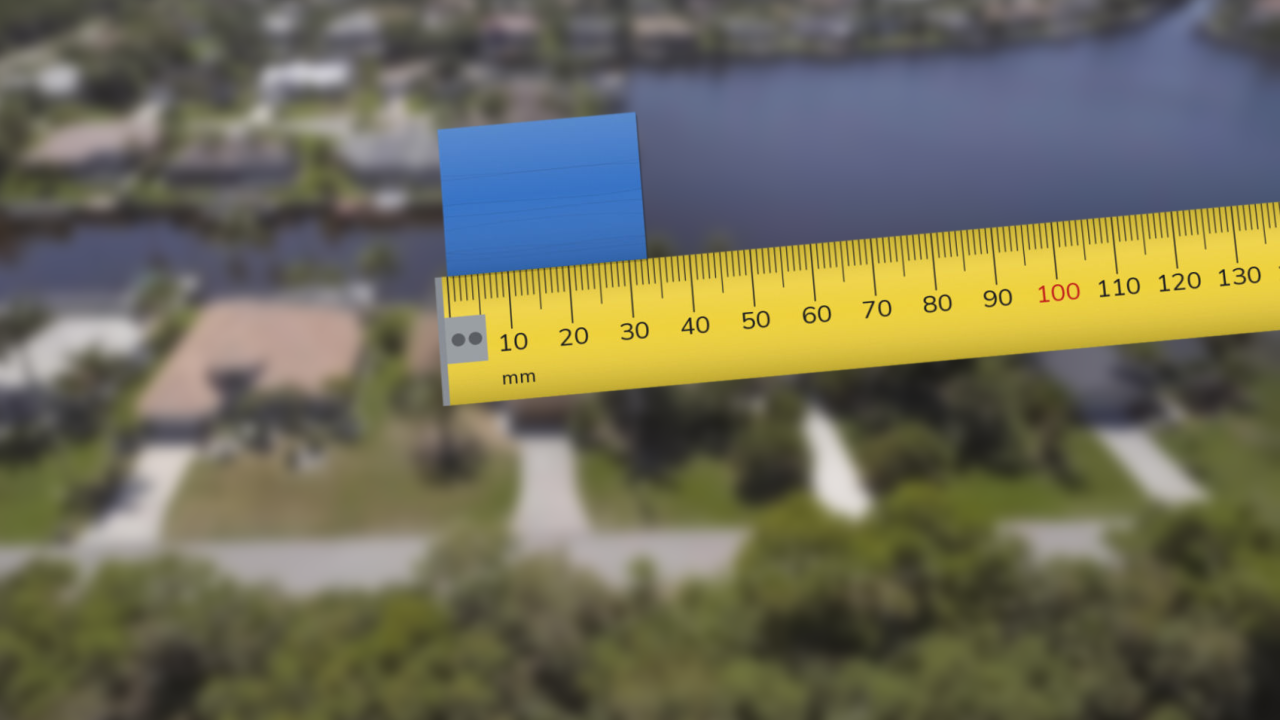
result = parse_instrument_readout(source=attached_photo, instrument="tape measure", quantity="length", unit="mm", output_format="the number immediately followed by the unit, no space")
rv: 33mm
